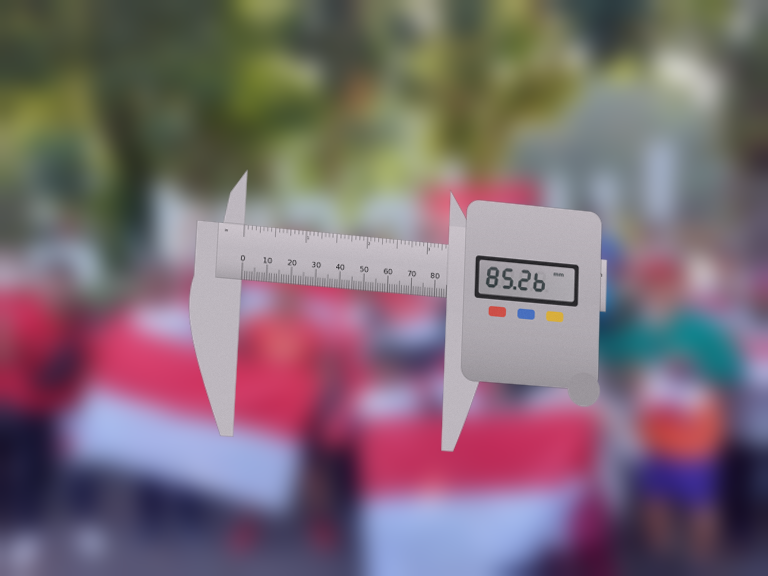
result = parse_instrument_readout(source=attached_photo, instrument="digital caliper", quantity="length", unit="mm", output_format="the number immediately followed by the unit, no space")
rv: 85.26mm
